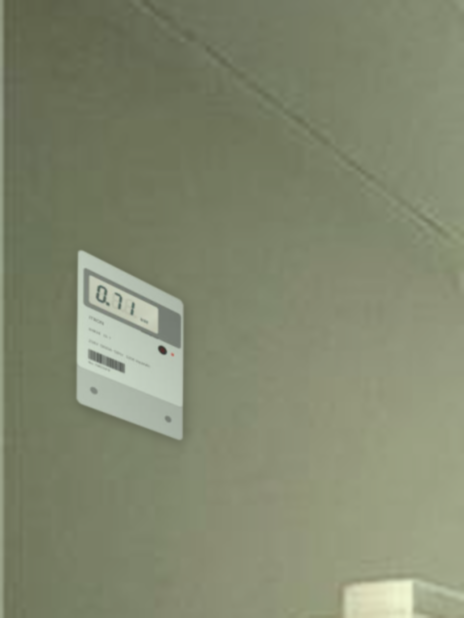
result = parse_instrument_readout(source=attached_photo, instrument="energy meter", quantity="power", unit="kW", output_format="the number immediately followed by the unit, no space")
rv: 0.71kW
